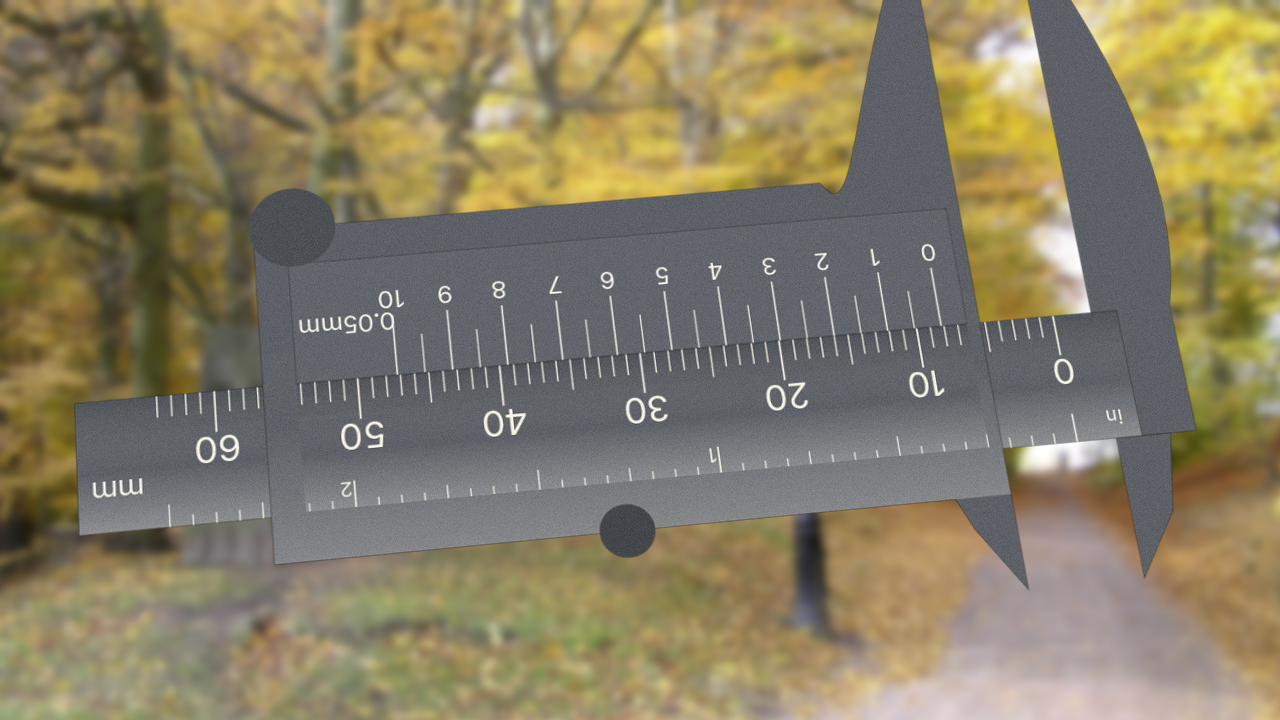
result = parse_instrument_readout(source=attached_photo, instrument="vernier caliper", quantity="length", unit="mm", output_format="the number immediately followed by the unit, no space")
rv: 8.2mm
